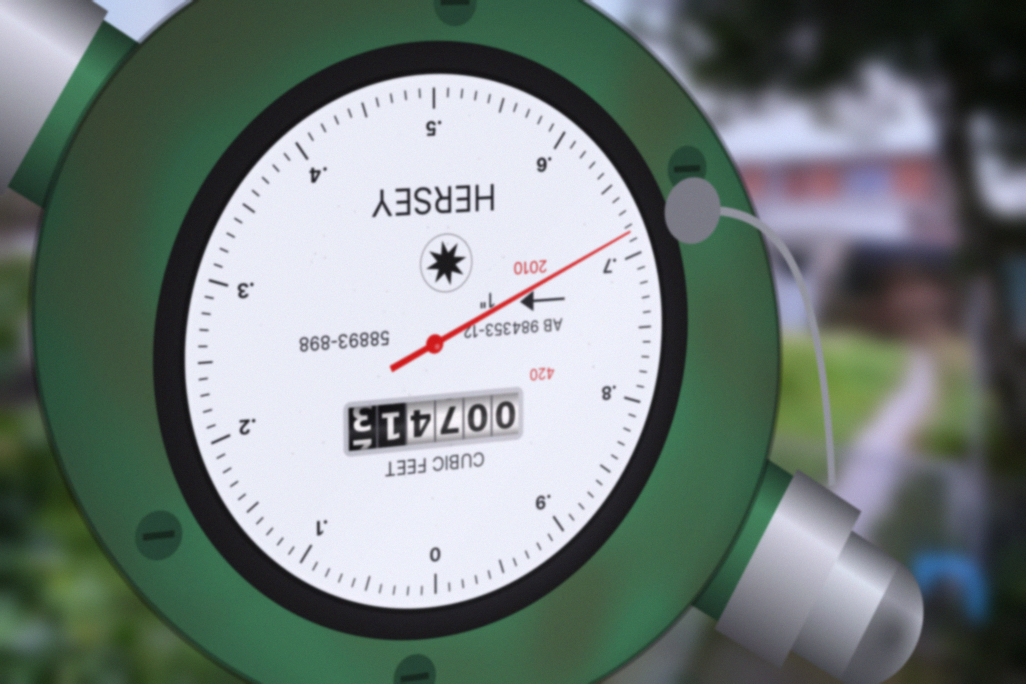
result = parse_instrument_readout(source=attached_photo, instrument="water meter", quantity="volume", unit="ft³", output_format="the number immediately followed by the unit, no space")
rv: 7412.68ft³
